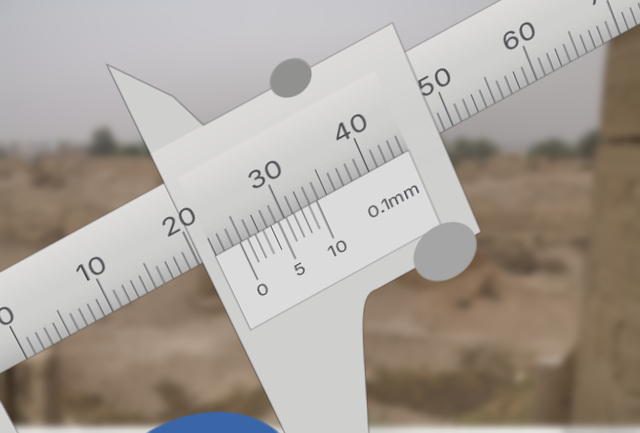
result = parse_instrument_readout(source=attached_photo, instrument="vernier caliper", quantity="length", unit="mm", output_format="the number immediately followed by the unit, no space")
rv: 24.8mm
